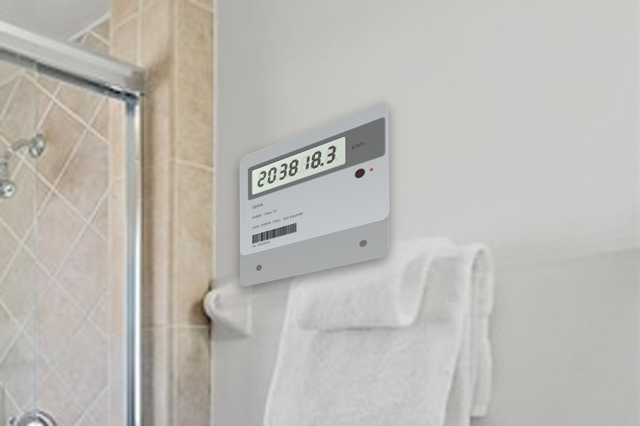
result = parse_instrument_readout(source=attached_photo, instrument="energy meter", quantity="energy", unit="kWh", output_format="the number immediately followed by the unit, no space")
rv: 203818.3kWh
